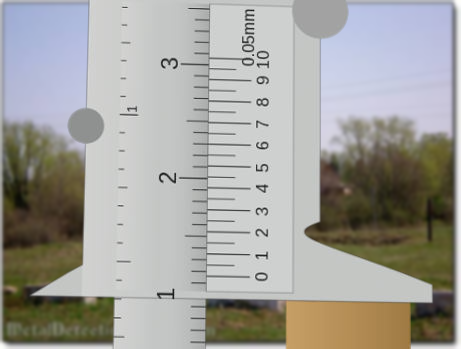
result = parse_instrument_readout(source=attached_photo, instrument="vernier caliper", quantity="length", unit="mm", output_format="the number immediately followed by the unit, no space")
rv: 11.6mm
